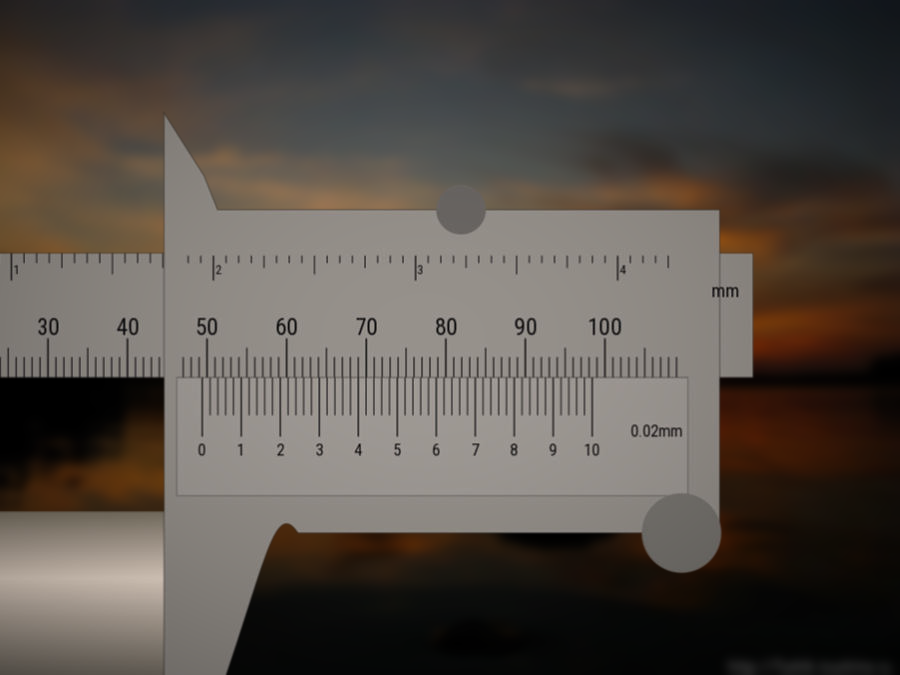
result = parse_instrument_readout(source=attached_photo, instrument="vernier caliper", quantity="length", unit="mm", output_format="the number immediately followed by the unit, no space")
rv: 49.4mm
